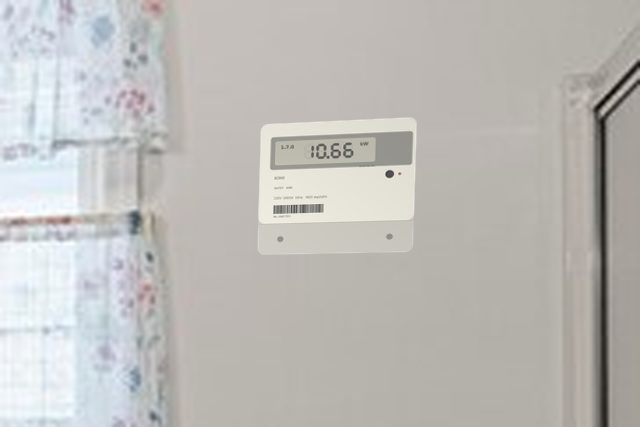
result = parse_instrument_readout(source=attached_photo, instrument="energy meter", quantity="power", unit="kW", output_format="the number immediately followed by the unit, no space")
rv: 10.66kW
